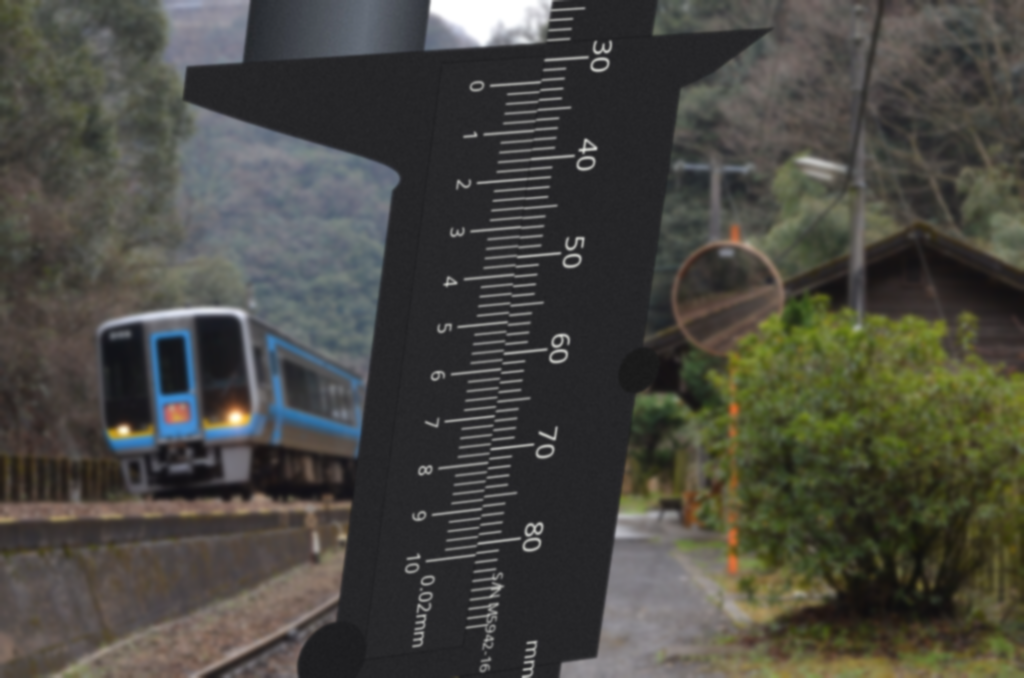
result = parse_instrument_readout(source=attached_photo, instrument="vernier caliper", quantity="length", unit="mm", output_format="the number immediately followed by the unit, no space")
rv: 32.2mm
